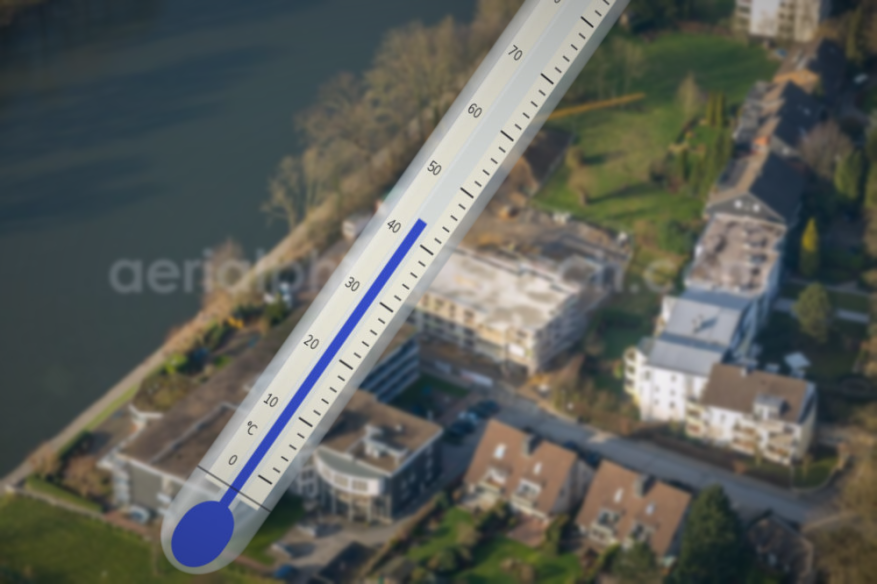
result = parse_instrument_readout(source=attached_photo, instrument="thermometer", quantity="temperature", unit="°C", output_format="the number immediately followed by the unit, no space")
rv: 43°C
